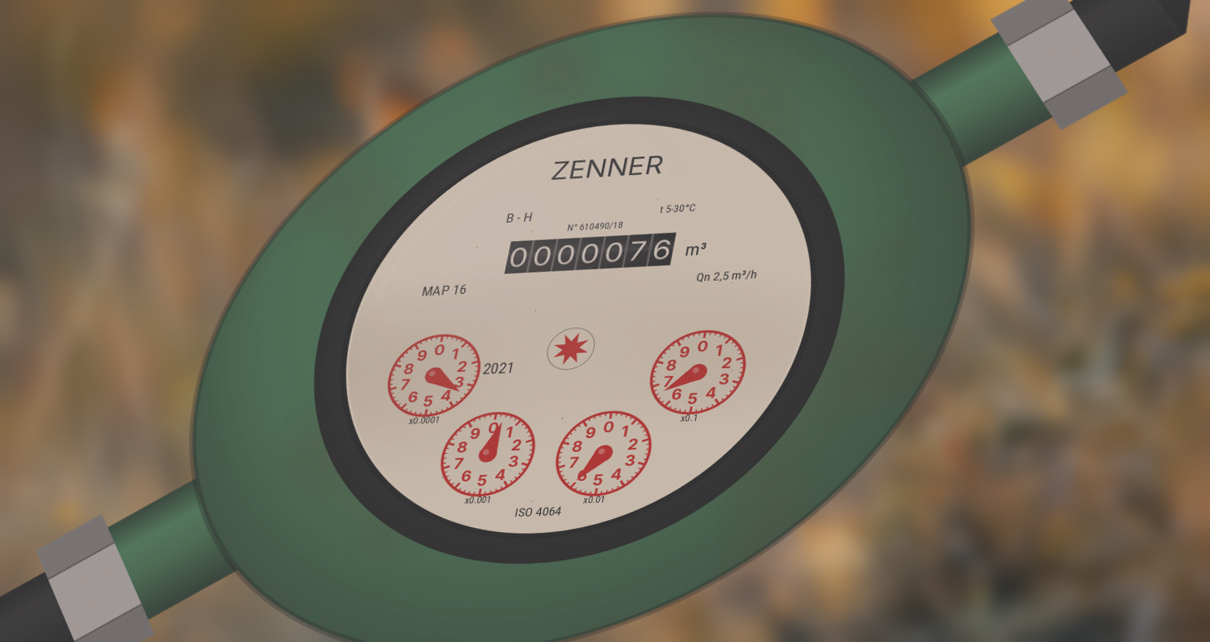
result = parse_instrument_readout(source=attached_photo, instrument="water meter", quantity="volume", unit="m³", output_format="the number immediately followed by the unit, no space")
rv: 76.6603m³
